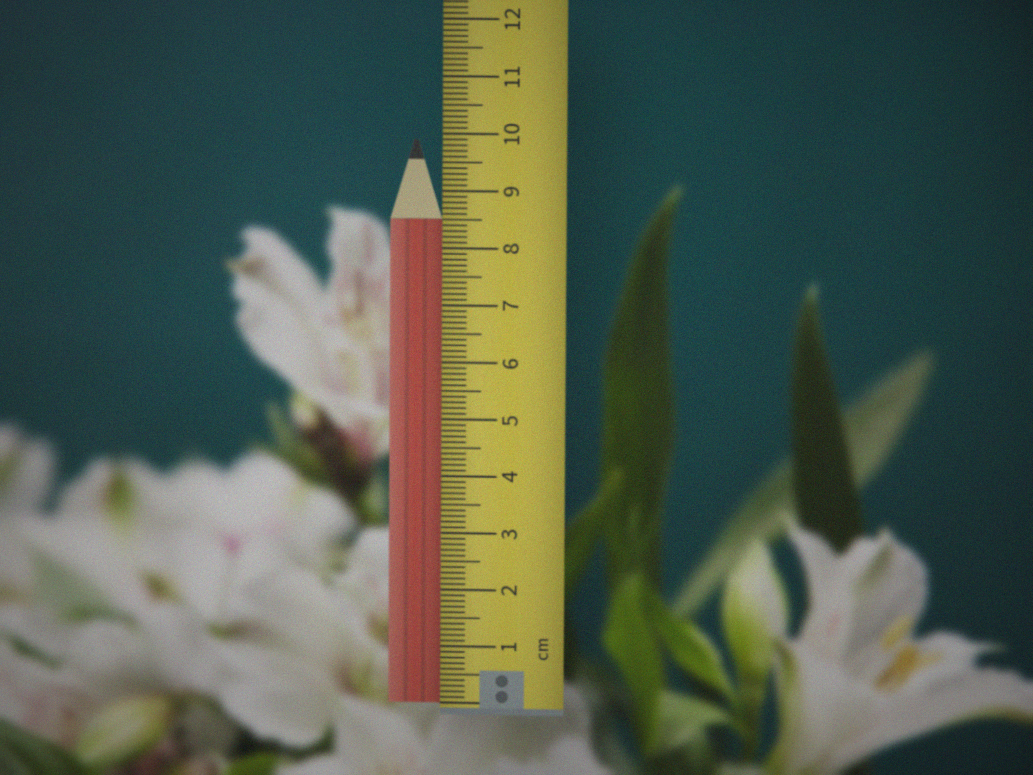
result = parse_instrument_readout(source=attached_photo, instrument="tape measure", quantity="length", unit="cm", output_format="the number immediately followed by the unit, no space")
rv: 9.9cm
